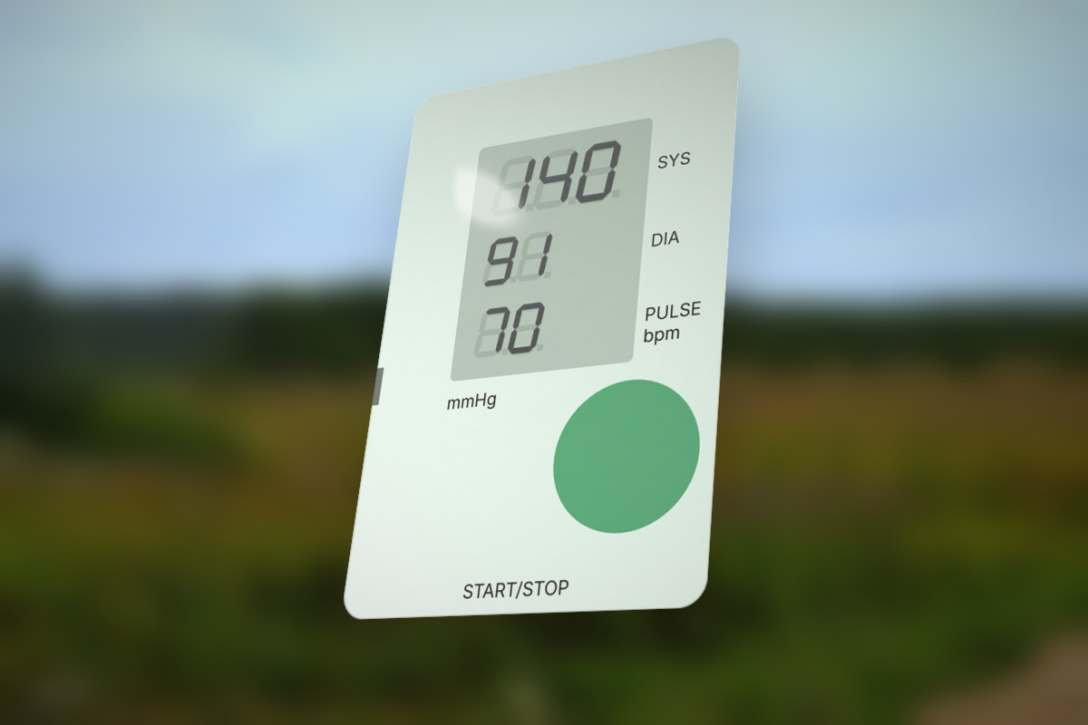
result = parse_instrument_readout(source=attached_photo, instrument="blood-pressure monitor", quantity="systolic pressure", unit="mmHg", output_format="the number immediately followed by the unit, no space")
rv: 140mmHg
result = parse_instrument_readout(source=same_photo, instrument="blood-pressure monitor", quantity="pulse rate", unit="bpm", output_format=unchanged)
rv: 70bpm
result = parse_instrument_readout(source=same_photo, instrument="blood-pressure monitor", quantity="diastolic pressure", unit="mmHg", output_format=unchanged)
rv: 91mmHg
